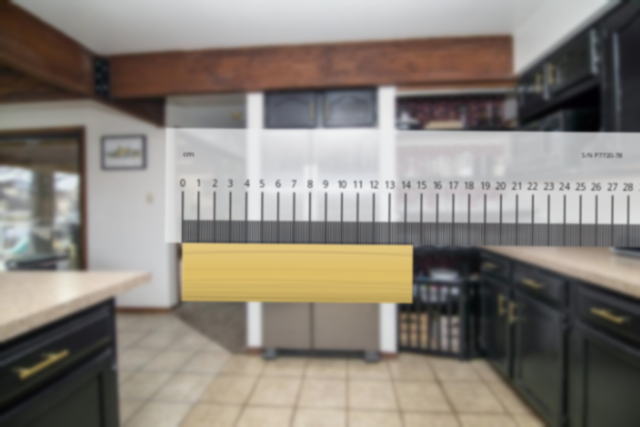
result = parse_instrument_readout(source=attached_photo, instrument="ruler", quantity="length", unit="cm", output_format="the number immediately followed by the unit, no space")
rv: 14.5cm
